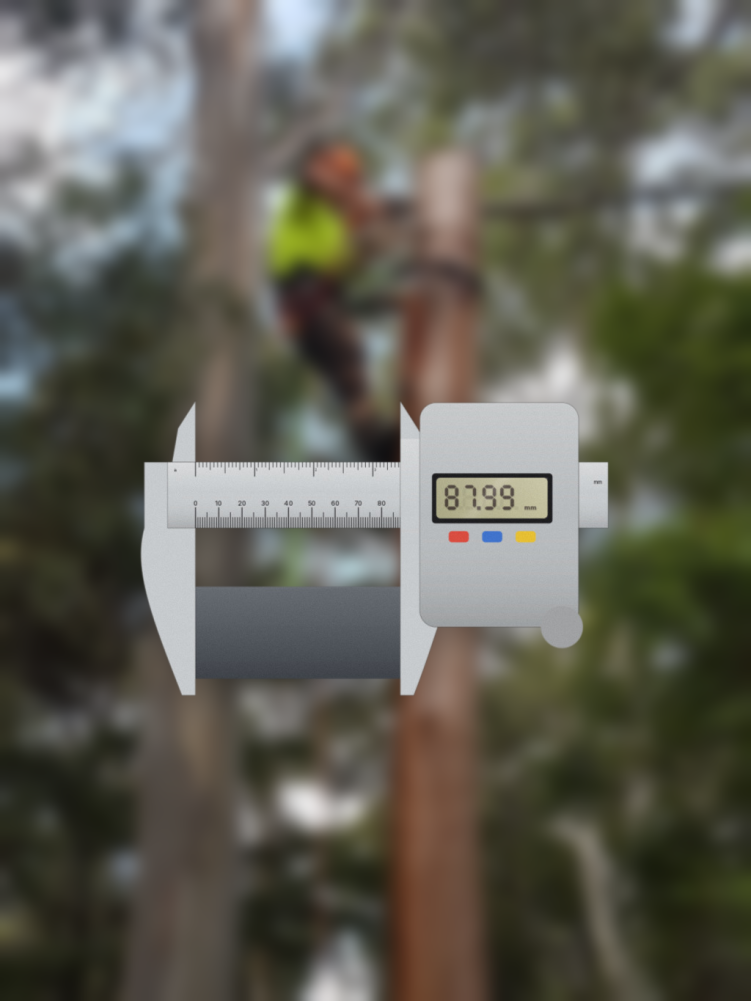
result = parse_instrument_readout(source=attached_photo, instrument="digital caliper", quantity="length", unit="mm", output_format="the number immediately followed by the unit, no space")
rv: 87.99mm
